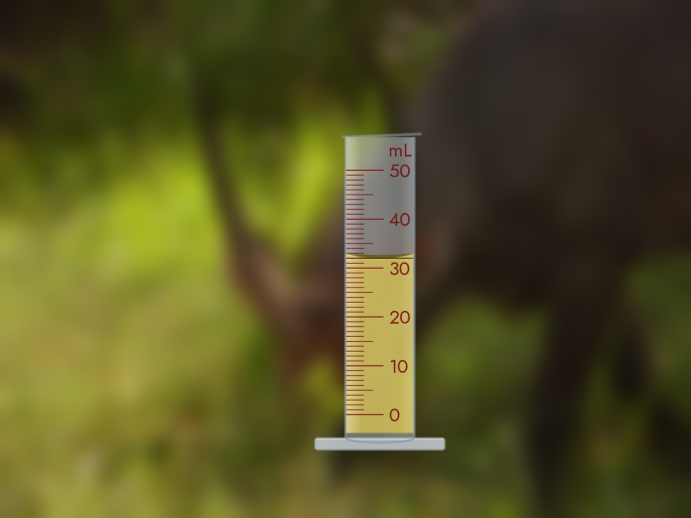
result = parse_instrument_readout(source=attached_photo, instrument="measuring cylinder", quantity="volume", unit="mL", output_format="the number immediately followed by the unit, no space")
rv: 32mL
